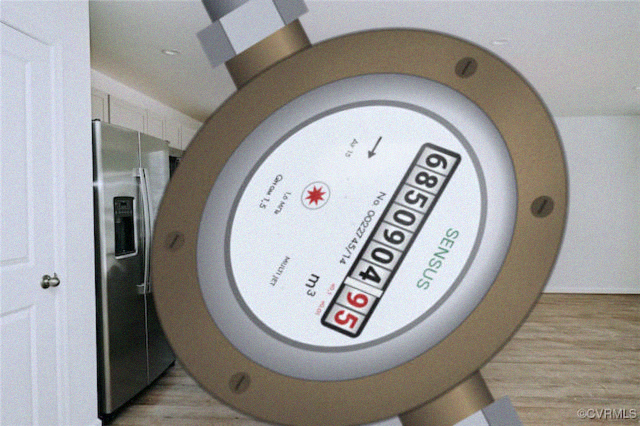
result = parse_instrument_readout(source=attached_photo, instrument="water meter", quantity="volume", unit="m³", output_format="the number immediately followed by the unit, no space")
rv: 6850904.95m³
